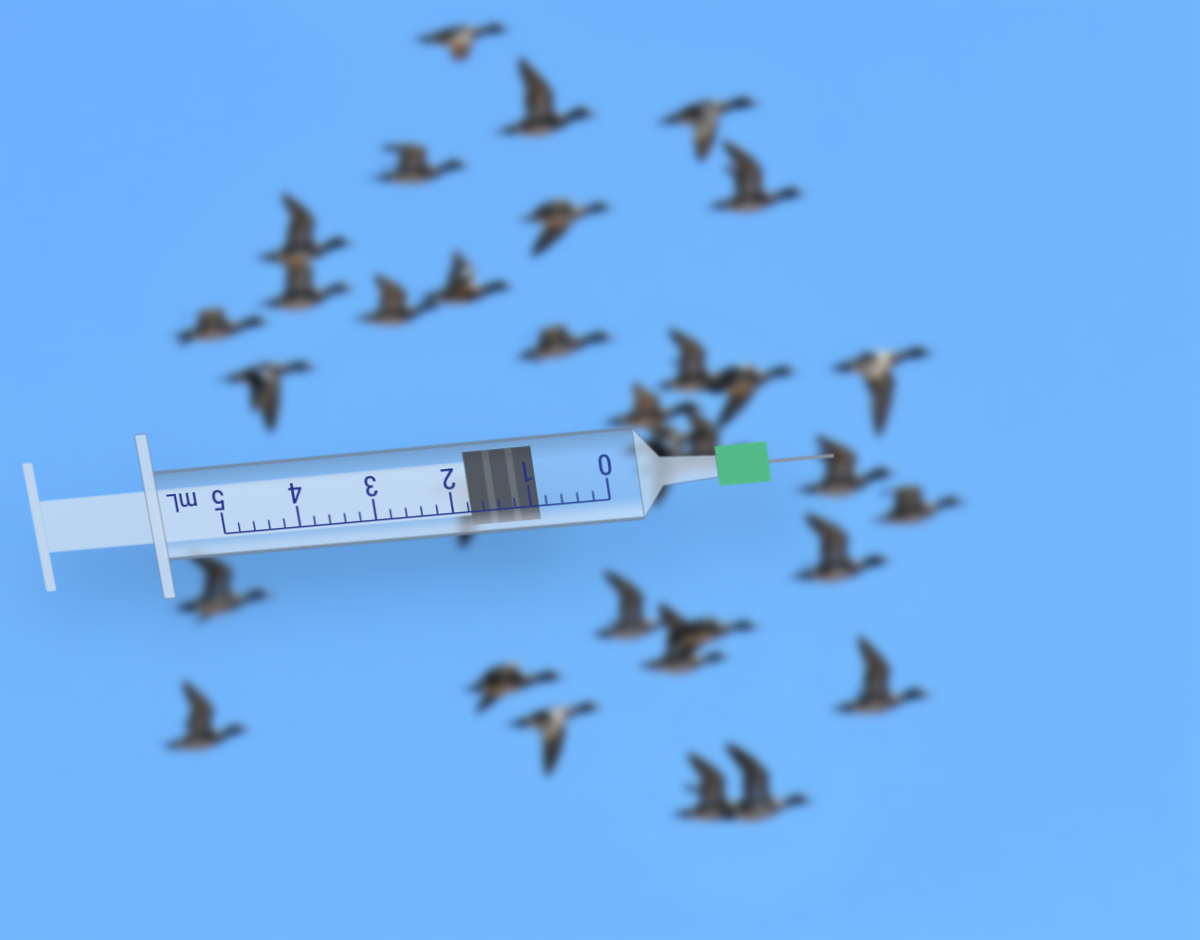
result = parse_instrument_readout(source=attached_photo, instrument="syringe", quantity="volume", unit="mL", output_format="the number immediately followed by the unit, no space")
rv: 0.9mL
